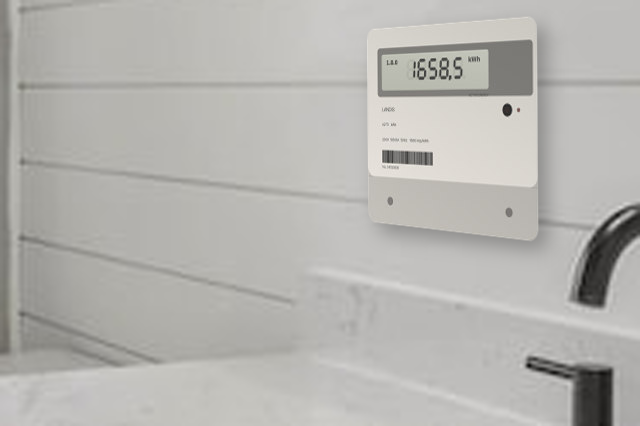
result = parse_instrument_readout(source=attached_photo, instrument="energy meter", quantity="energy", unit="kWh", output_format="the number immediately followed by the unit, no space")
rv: 1658.5kWh
